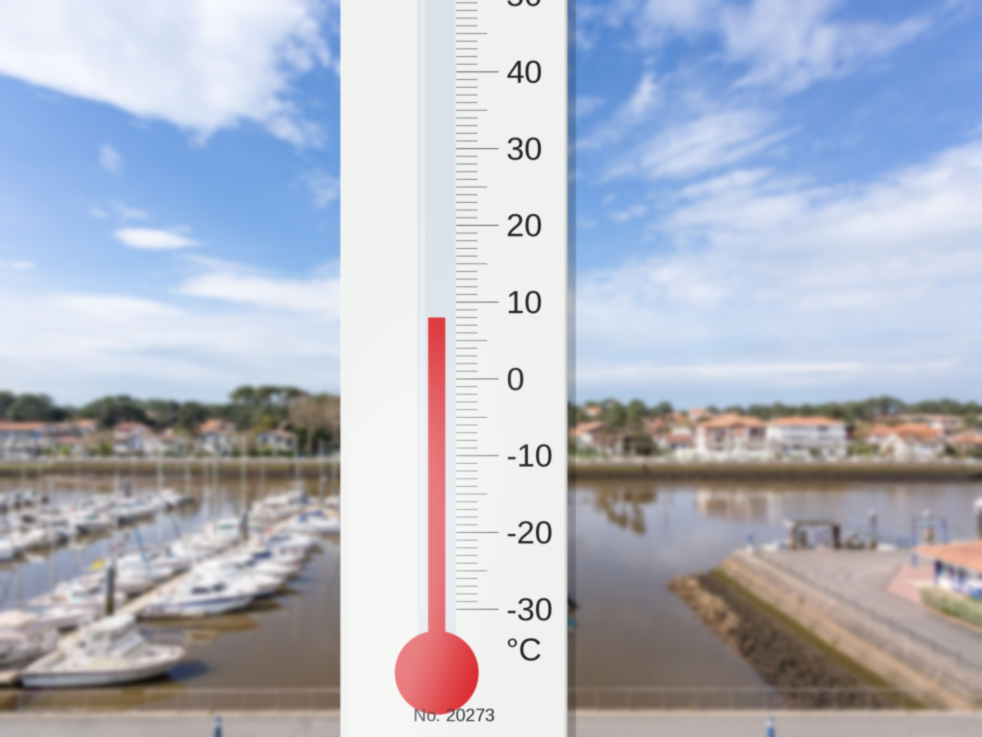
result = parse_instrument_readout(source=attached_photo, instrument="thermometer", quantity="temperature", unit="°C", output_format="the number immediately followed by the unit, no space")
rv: 8°C
